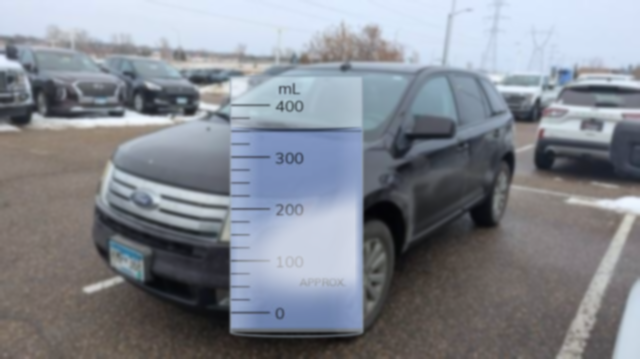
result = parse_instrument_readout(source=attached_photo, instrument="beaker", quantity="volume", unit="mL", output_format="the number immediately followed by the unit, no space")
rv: 350mL
